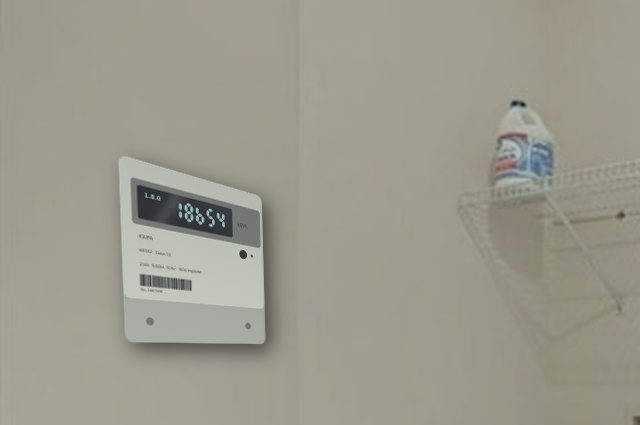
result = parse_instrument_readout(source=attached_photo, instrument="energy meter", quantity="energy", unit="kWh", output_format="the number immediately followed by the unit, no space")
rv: 18654kWh
